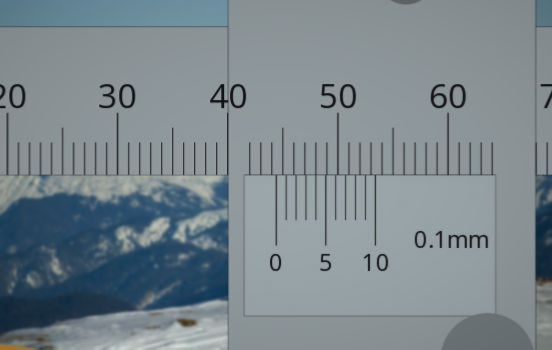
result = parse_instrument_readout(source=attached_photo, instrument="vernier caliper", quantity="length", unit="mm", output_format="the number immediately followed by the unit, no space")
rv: 44.4mm
